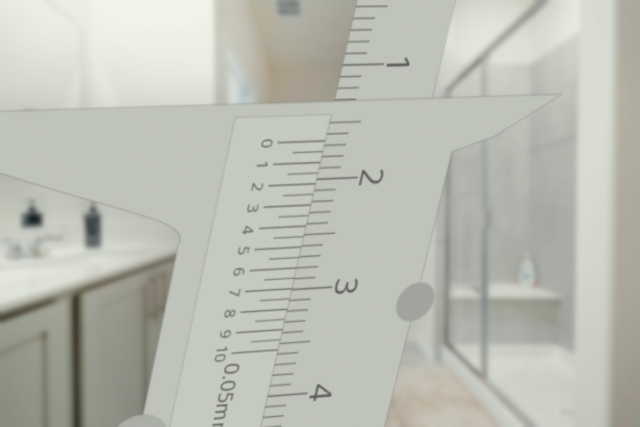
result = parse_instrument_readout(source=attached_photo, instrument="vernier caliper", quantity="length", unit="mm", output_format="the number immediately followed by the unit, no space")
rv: 16.6mm
